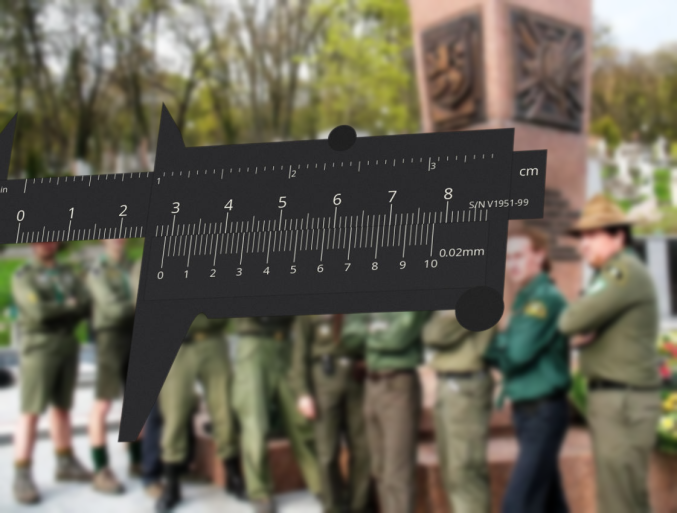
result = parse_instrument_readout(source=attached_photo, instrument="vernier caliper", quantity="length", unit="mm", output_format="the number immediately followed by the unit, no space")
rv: 28.8mm
